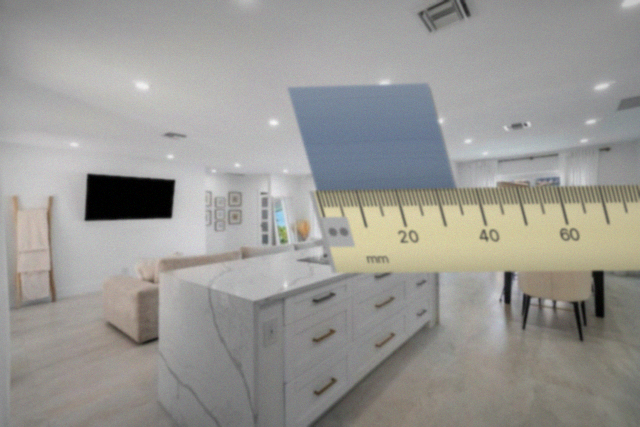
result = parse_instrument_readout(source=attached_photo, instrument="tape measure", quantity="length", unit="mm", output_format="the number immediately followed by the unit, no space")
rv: 35mm
